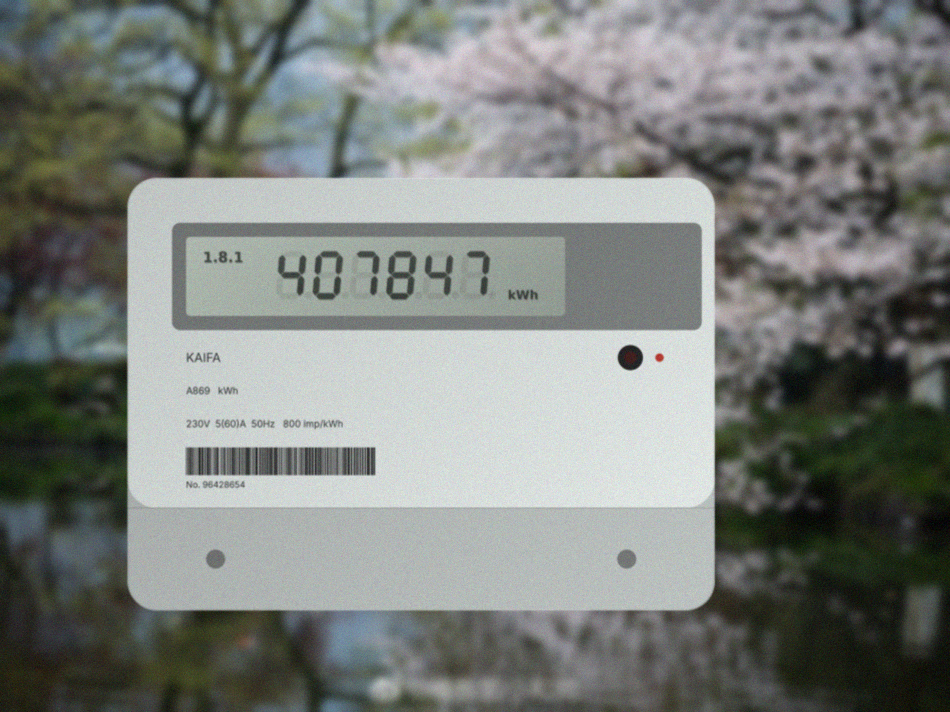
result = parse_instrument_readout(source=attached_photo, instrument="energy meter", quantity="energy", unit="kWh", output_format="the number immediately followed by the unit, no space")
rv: 407847kWh
